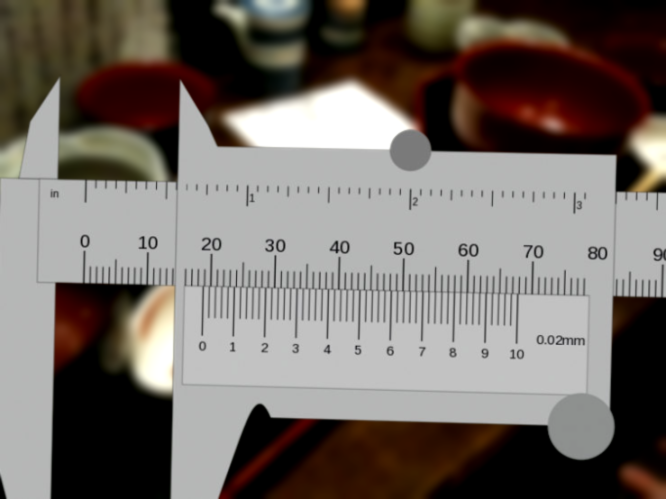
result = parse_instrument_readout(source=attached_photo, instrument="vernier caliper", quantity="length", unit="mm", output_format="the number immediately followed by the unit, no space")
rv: 18.8mm
